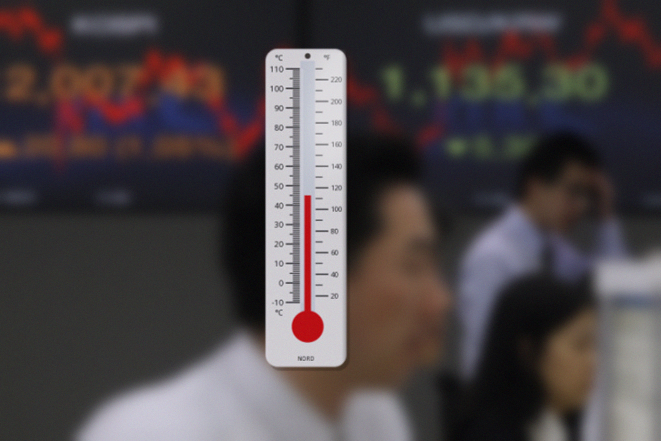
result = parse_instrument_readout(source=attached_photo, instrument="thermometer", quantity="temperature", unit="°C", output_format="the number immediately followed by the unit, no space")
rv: 45°C
